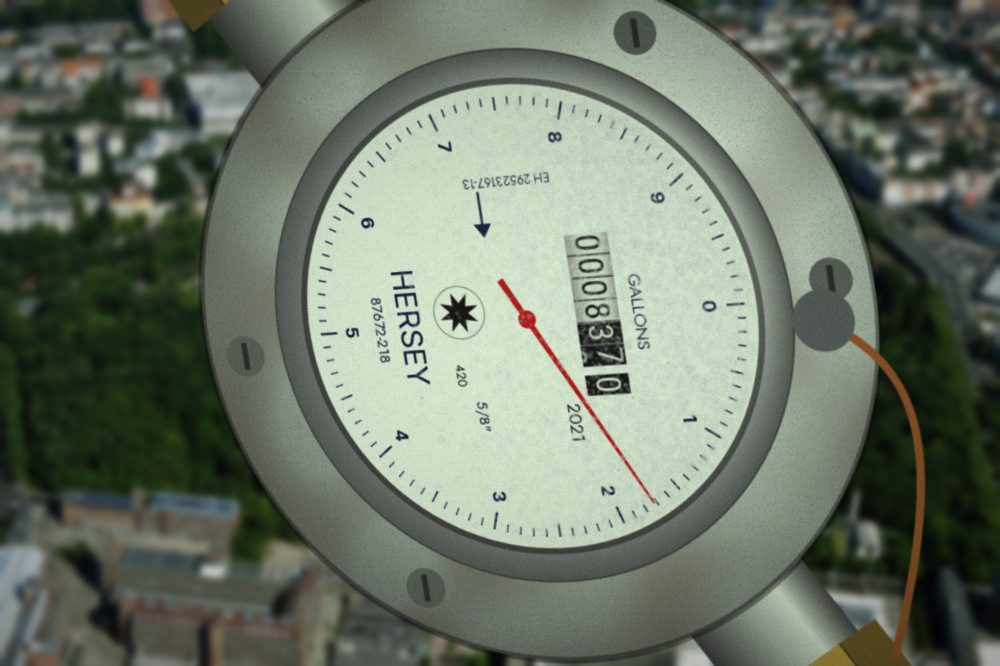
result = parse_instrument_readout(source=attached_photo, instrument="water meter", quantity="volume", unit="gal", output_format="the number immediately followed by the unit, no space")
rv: 8371.7gal
